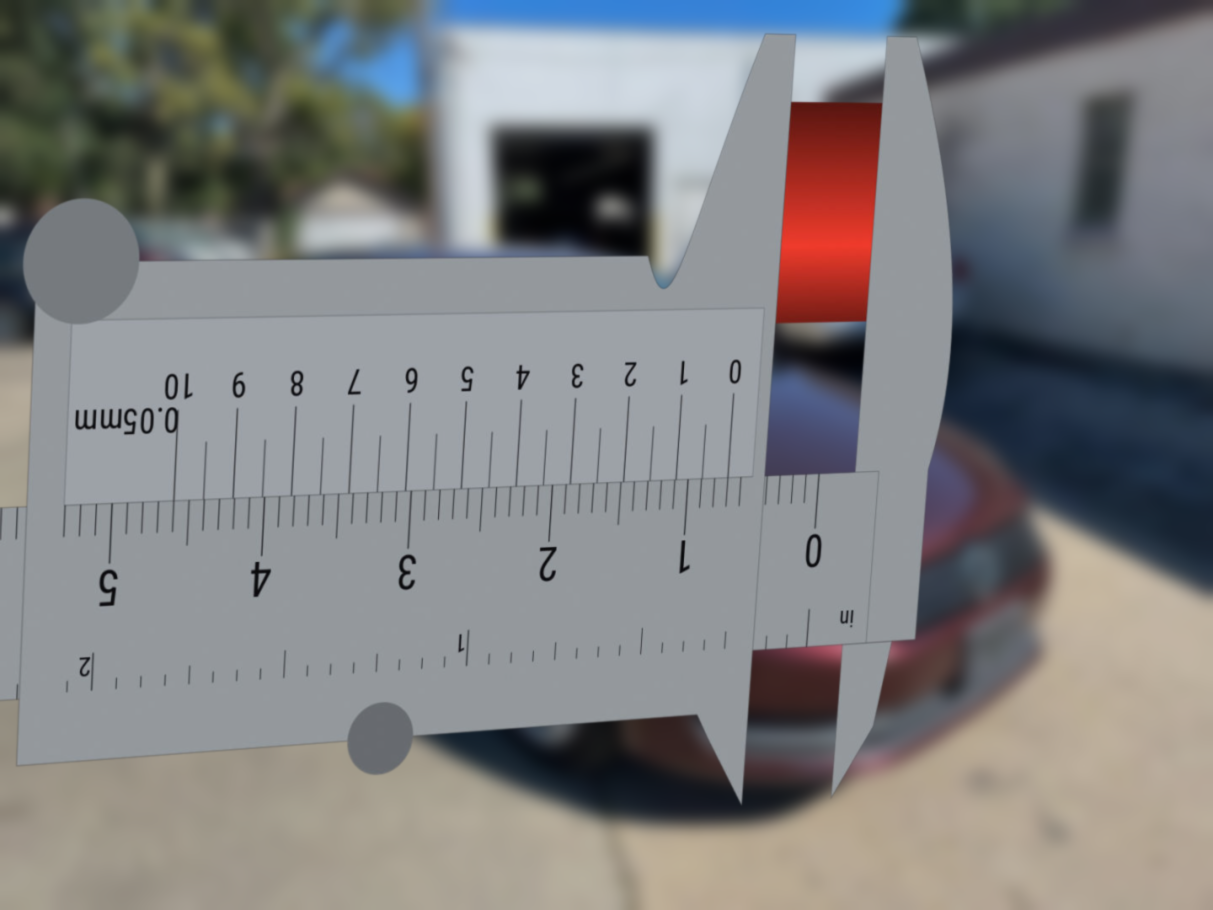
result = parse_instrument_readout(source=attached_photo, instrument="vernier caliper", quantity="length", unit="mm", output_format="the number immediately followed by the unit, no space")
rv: 7.0mm
